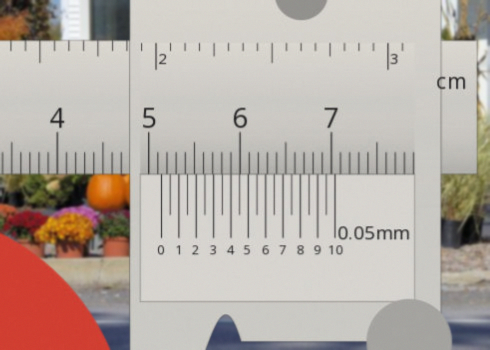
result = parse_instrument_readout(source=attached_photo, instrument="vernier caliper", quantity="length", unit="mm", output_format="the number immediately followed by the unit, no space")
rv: 51.4mm
